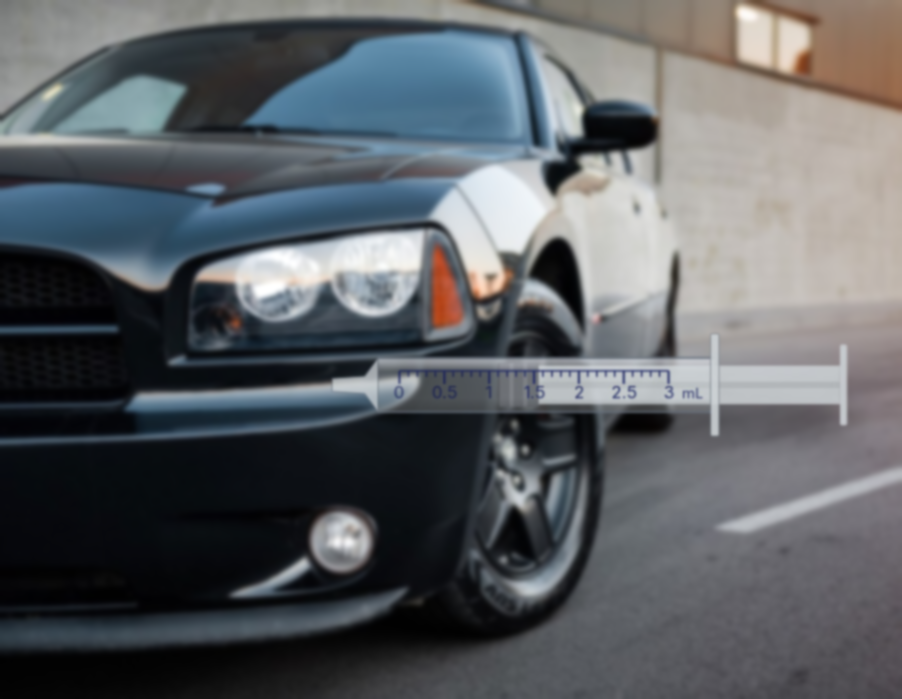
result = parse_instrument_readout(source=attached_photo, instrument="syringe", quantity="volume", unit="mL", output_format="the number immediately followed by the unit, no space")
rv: 1.1mL
